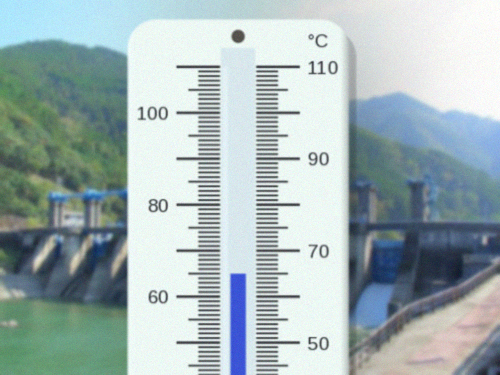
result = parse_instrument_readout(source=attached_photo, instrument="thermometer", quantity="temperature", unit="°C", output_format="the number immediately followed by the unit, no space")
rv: 65°C
